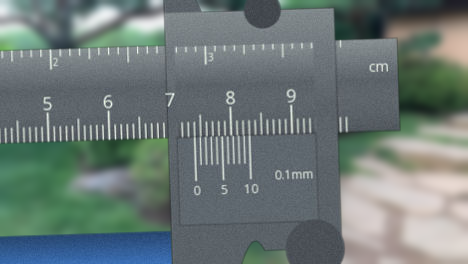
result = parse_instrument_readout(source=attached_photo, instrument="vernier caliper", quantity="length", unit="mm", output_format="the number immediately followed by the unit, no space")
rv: 74.0mm
